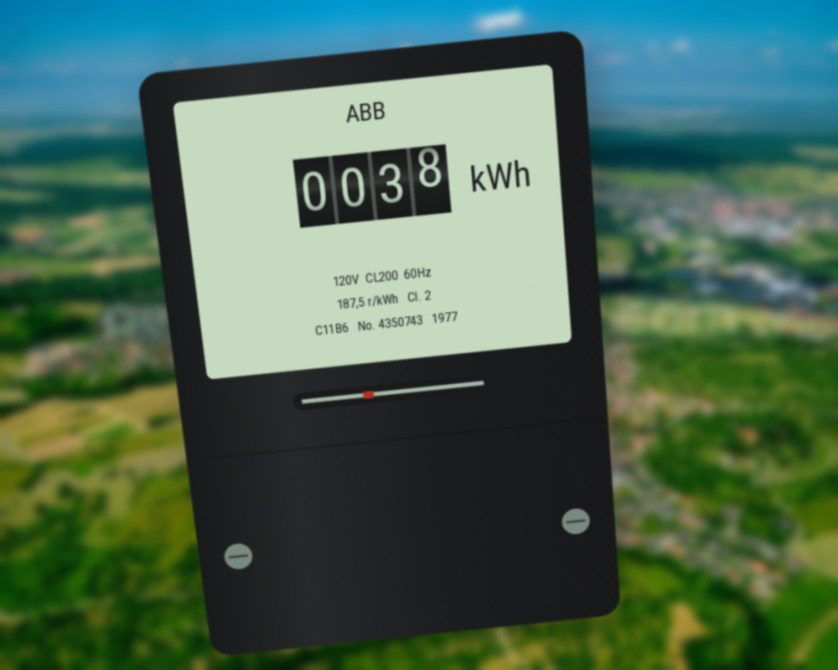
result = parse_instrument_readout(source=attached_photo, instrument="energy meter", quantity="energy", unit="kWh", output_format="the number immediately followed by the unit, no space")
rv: 38kWh
